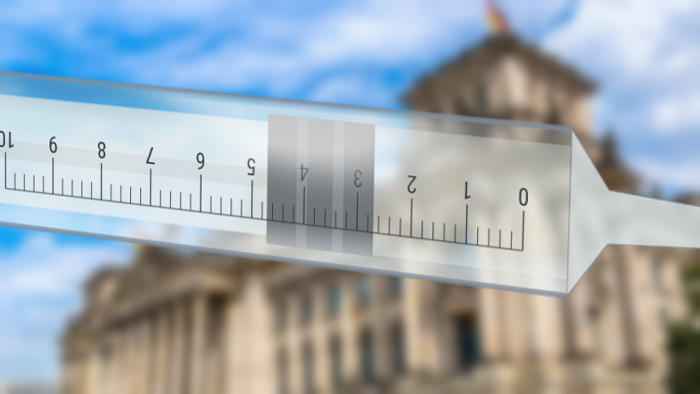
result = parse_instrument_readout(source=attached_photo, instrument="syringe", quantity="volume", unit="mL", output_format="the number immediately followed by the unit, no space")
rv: 2.7mL
